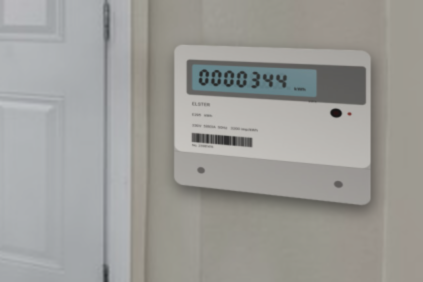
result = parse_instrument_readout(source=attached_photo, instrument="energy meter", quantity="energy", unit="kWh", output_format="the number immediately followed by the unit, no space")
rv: 344kWh
